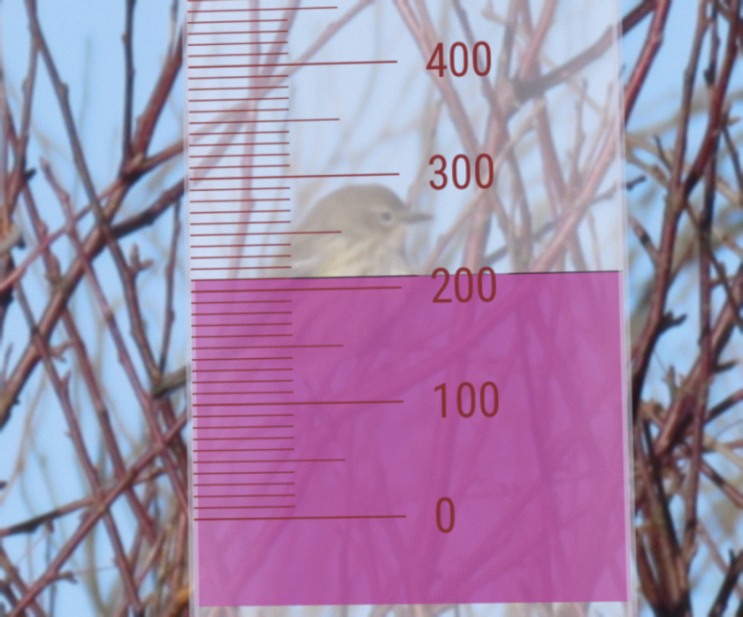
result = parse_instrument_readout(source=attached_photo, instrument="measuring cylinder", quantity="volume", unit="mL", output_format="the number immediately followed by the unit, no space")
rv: 210mL
